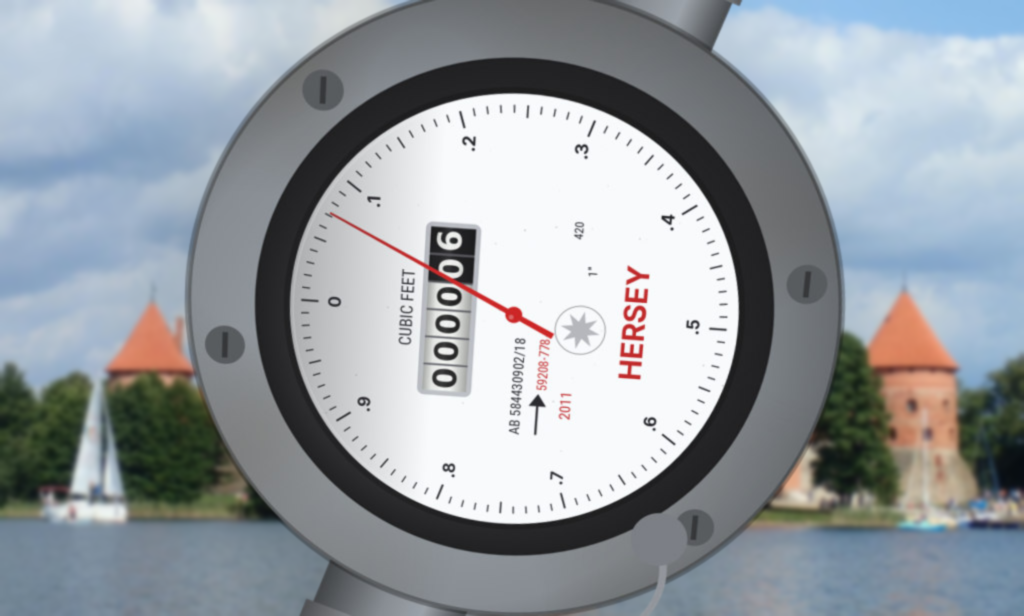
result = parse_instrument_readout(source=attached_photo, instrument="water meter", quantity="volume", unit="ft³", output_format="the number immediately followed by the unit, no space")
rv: 6.07ft³
